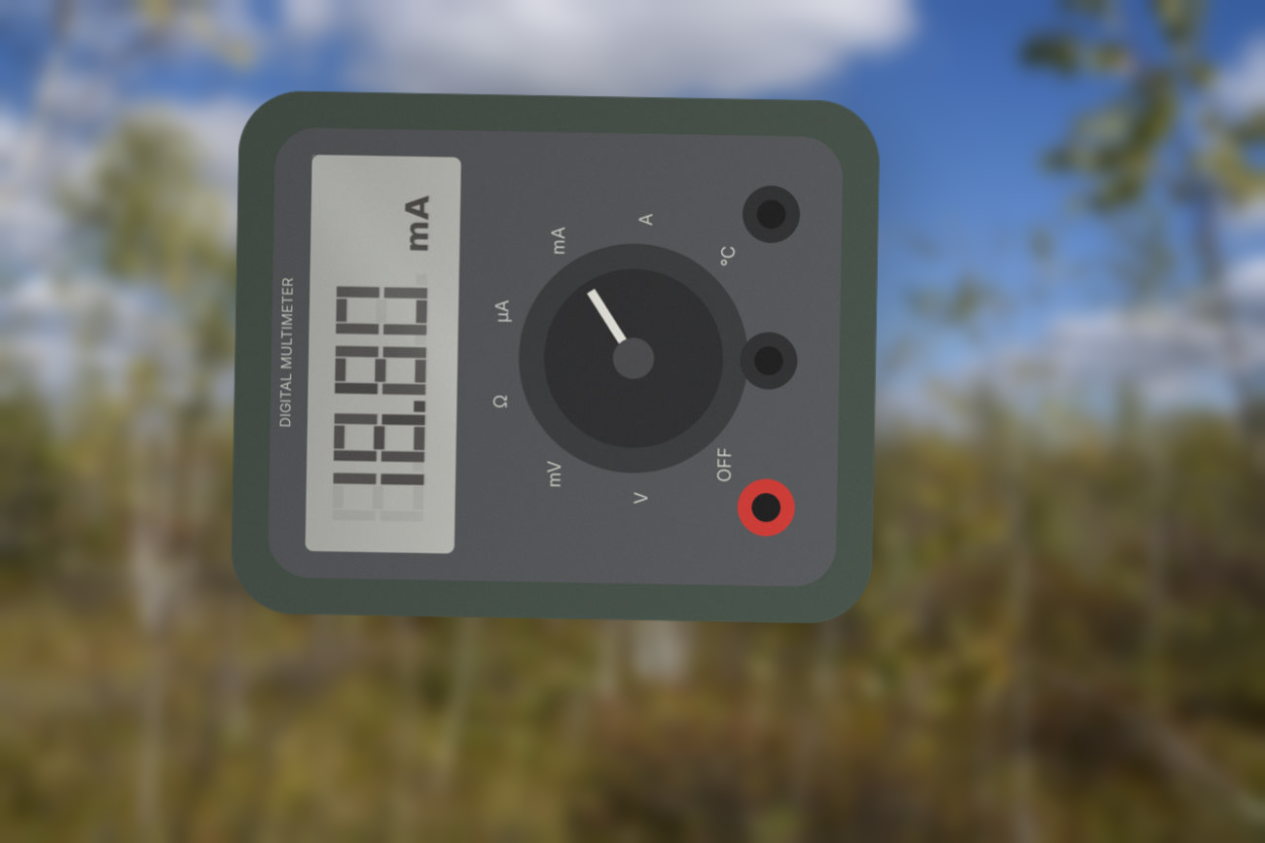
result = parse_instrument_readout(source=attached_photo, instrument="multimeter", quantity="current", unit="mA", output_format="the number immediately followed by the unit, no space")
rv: 18.80mA
